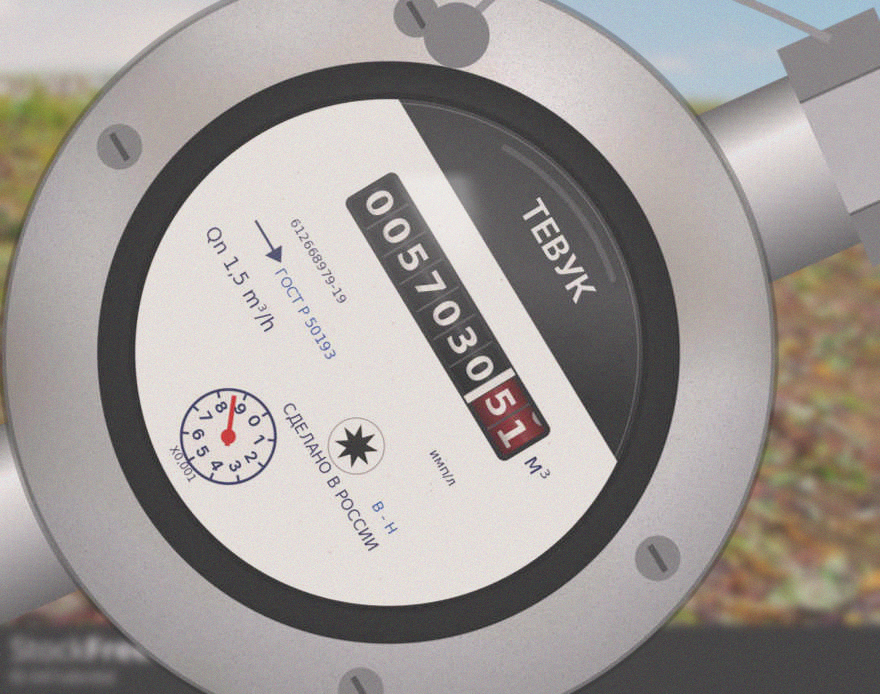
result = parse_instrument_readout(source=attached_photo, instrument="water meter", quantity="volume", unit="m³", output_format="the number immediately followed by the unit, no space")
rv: 57030.508m³
